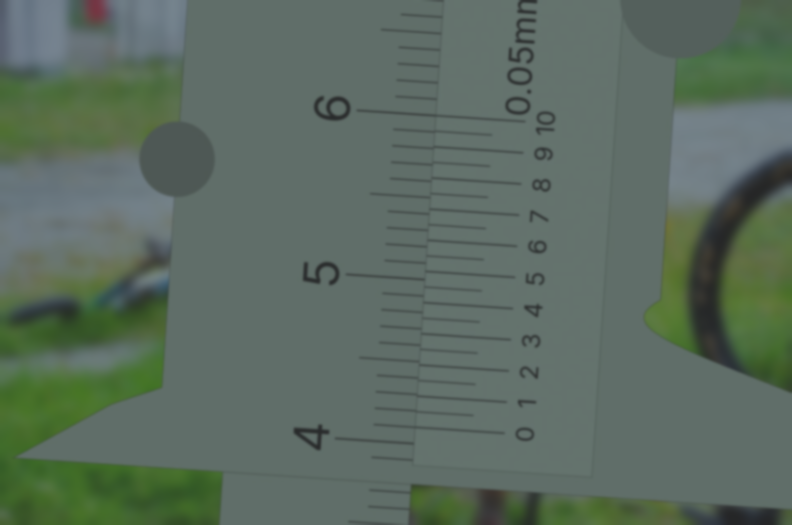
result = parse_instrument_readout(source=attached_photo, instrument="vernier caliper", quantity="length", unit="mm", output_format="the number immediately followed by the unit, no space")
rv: 41.0mm
